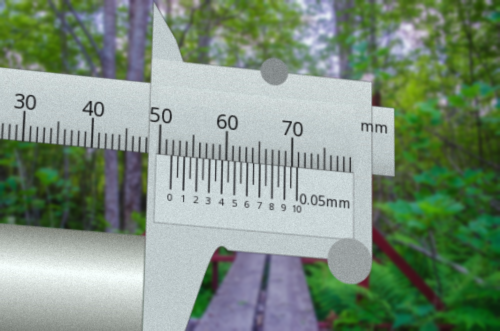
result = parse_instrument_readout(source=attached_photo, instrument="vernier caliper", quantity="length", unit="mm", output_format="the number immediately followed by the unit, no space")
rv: 51.8mm
